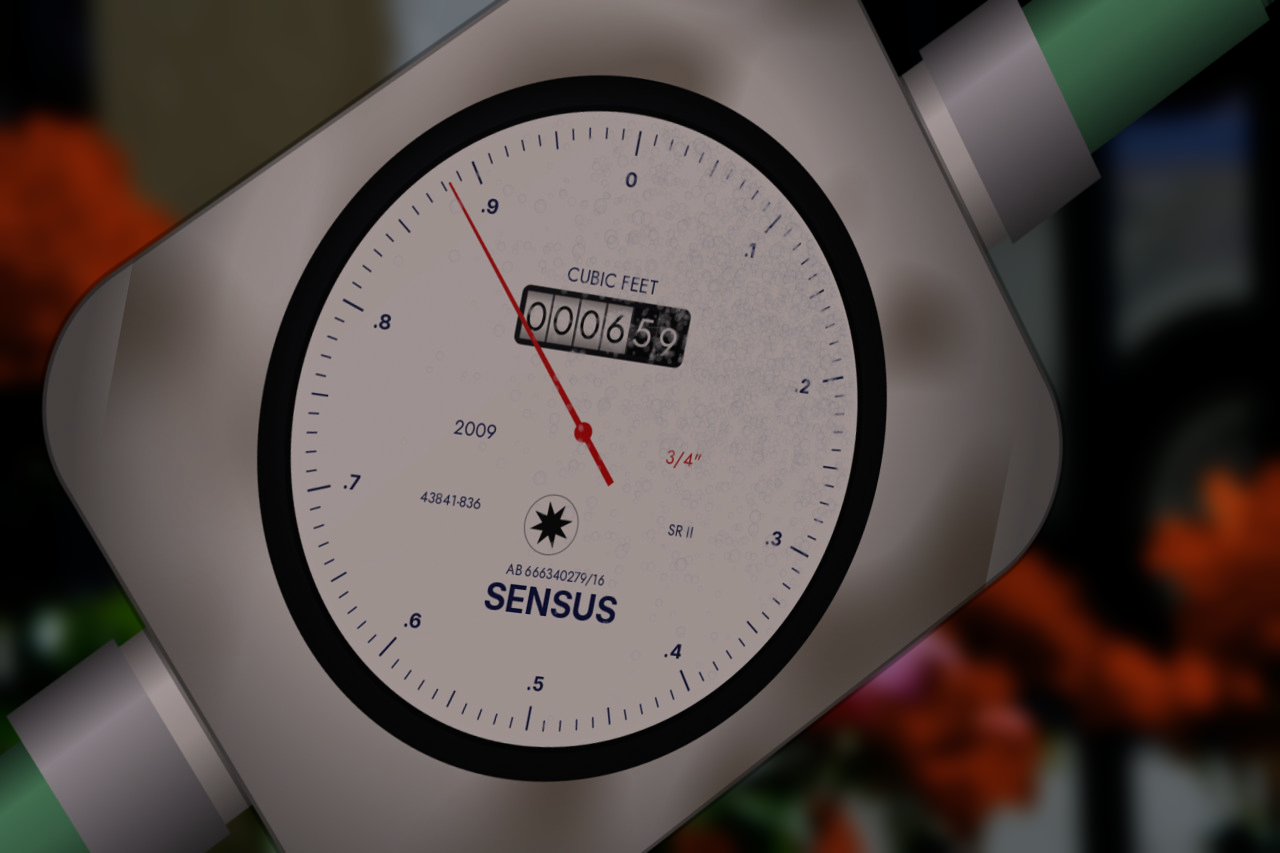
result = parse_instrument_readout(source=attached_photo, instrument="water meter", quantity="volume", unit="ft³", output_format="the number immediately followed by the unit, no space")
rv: 658.88ft³
